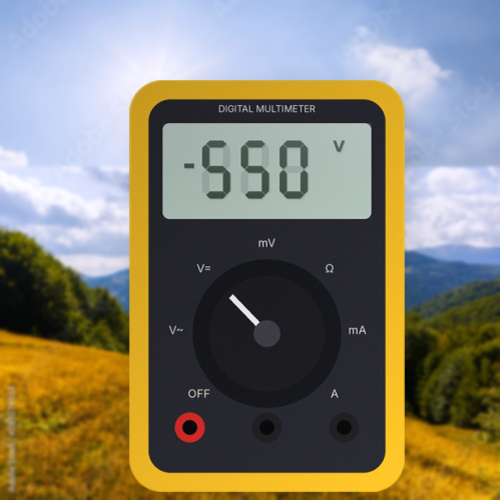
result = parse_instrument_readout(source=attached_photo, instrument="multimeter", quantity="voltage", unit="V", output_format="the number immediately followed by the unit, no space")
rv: -550V
